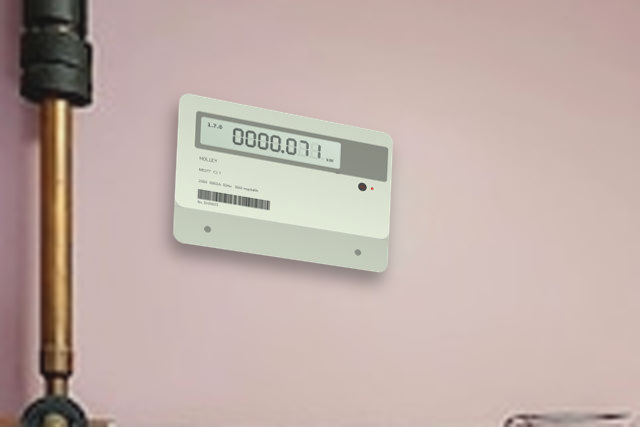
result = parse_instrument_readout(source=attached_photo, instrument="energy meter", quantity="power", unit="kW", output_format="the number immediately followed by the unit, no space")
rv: 0.071kW
